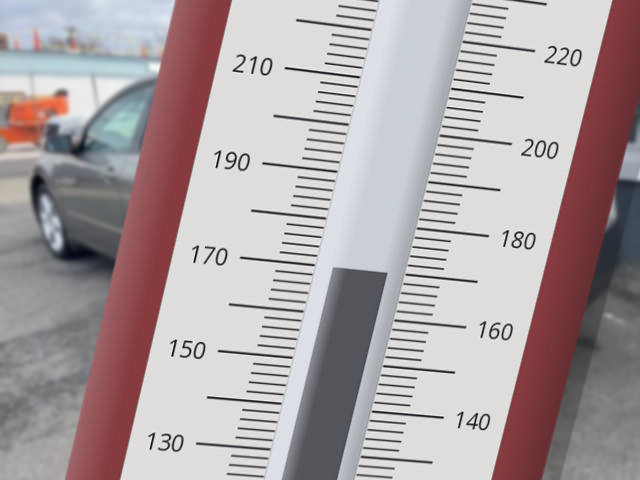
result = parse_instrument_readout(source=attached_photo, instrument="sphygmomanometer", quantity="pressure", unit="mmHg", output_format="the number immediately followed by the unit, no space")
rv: 170mmHg
